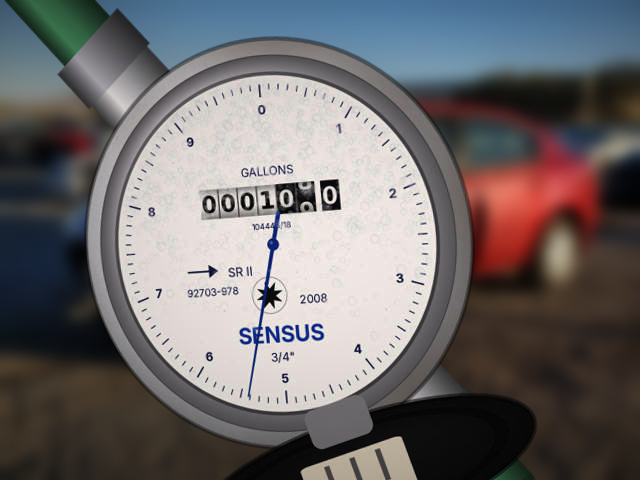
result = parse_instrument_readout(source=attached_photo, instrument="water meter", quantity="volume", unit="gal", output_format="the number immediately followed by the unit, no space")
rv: 1085.4gal
